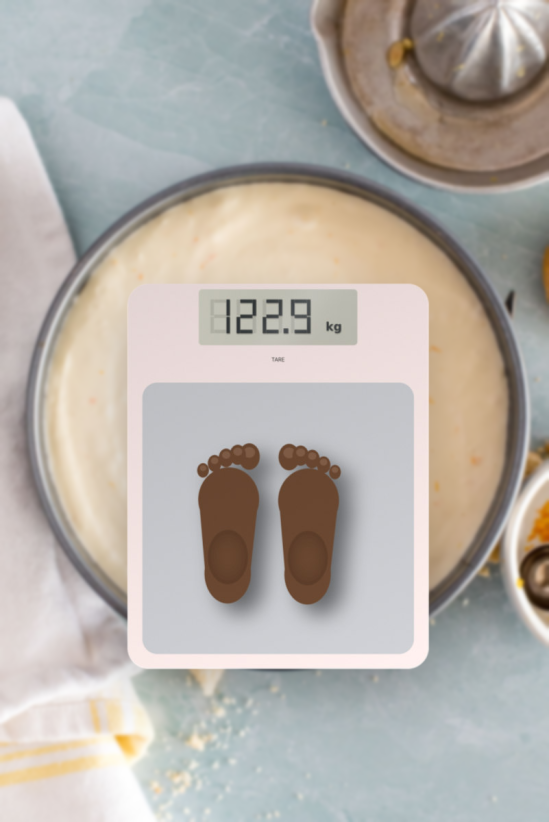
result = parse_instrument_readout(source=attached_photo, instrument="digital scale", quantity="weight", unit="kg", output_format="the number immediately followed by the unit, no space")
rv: 122.9kg
